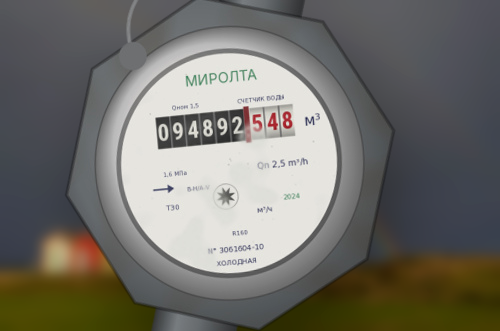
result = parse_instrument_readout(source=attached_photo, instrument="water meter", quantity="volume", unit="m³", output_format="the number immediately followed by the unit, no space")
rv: 94892.548m³
